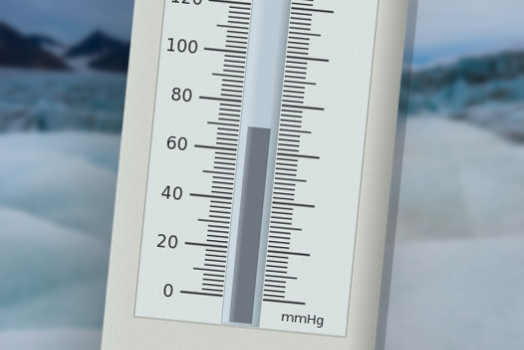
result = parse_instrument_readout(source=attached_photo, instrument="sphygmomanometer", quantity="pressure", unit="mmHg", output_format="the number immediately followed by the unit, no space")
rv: 70mmHg
